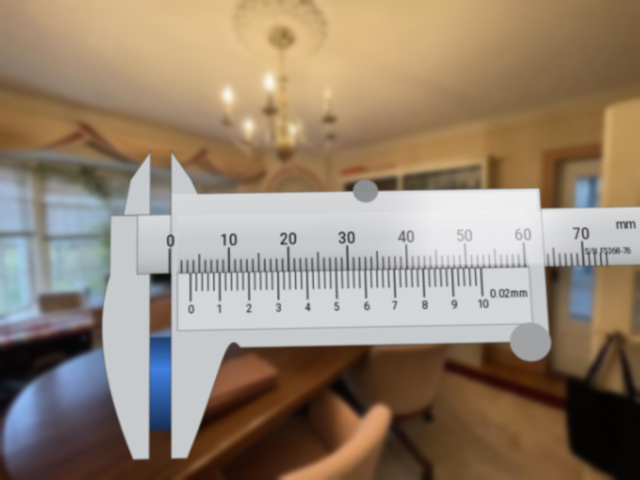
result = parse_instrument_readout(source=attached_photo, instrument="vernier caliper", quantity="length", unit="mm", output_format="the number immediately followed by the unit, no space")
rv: 3.5mm
